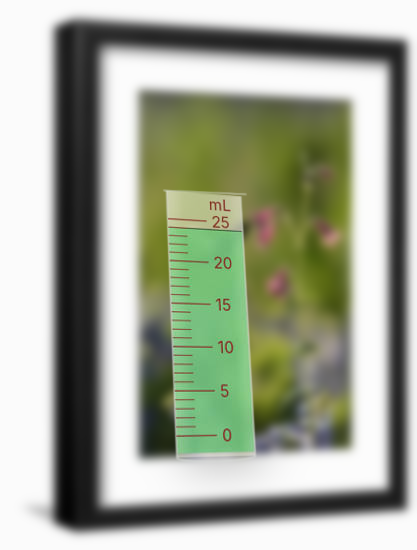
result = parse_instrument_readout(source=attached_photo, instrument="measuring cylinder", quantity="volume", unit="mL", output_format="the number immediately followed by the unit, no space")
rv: 24mL
